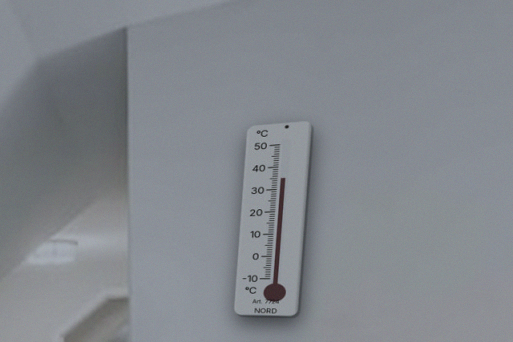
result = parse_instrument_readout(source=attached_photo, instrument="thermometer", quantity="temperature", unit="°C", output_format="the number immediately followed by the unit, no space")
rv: 35°C
